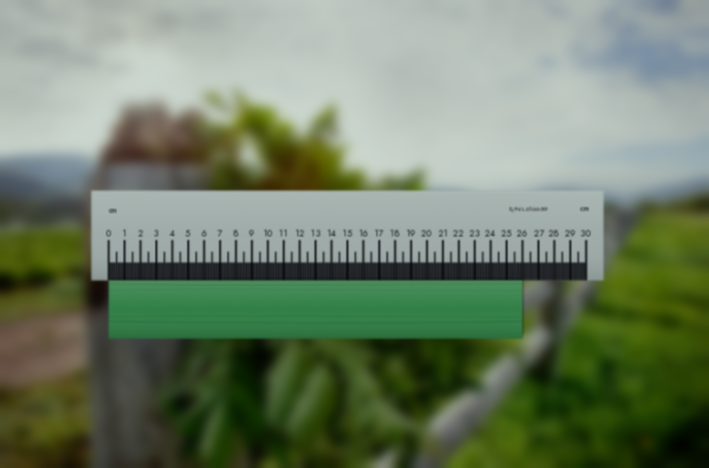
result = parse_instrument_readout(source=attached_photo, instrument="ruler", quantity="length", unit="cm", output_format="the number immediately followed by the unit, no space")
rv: 26cm
